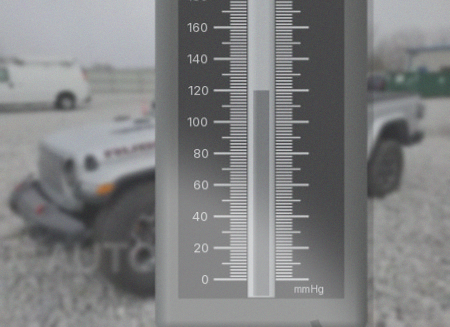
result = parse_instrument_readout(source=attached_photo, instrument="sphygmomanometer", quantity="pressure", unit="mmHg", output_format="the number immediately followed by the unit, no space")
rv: 120mmHg
